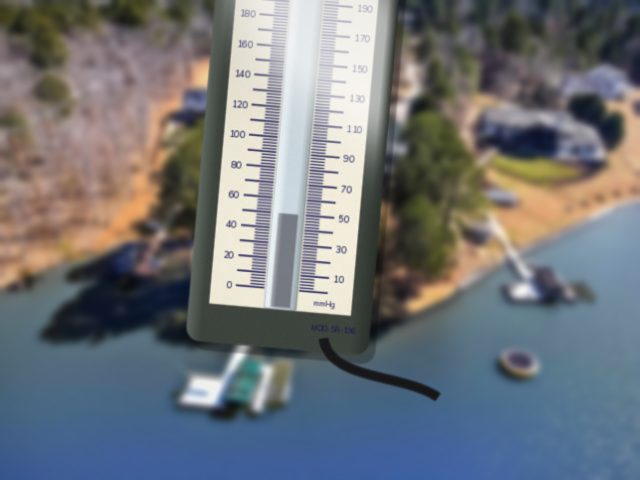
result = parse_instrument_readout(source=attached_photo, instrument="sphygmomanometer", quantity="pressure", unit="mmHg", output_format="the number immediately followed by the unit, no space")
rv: 50mmHg
